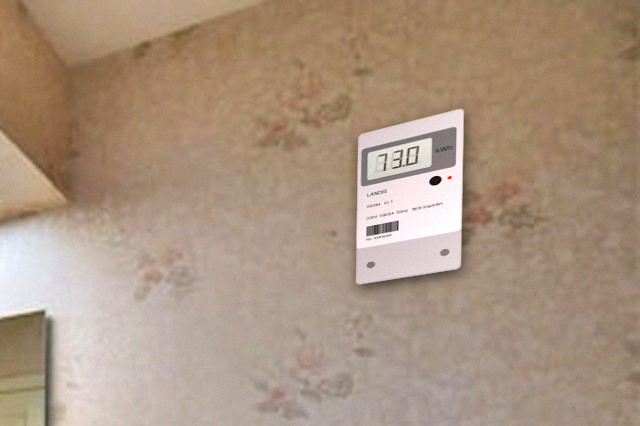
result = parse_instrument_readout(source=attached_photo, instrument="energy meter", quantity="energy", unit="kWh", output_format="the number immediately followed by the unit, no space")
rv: 73.0kWh
